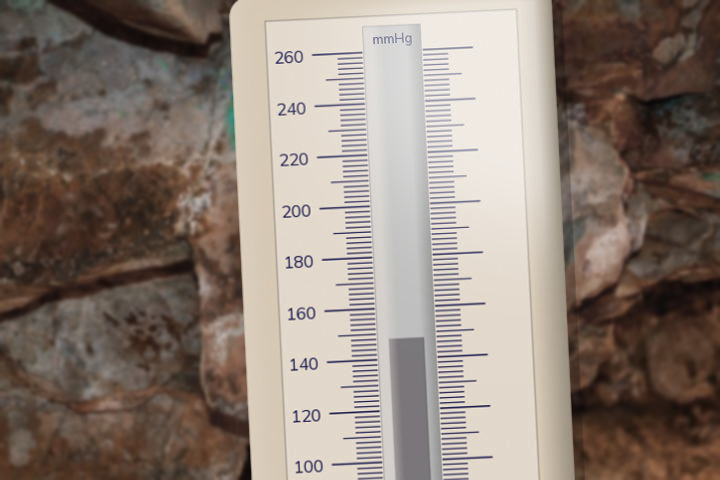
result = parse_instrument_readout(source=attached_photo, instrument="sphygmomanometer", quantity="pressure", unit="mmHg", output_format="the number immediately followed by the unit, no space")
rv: 148mmHg
